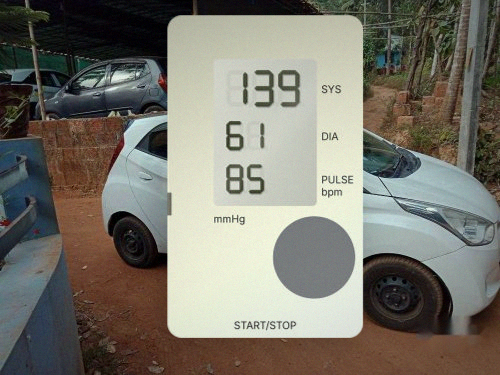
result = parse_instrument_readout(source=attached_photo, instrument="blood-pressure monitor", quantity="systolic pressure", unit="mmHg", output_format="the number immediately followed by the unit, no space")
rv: 139mmHg
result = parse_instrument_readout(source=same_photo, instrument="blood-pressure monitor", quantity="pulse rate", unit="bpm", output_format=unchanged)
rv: 85bpm
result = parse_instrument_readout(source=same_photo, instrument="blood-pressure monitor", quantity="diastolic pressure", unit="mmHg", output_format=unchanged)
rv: 61mmHg
